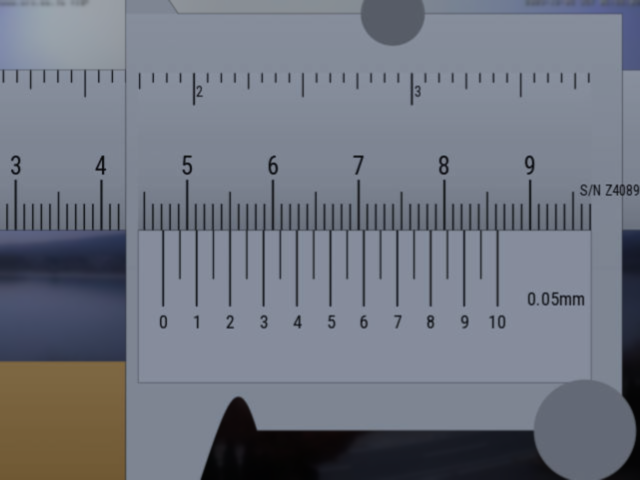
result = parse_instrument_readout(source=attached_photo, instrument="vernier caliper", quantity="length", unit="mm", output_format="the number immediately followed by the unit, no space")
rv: 47.2mm
